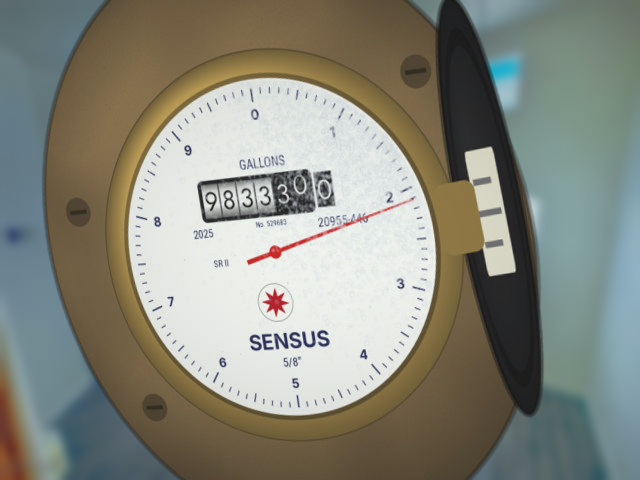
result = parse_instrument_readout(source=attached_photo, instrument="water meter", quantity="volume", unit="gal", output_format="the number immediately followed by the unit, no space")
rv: 9833302.1gal
